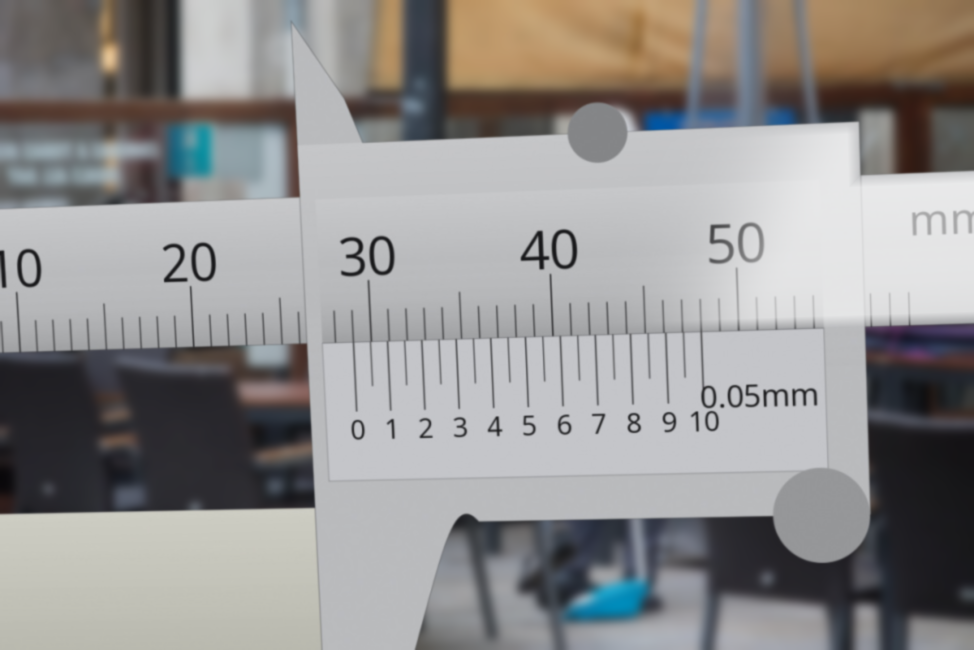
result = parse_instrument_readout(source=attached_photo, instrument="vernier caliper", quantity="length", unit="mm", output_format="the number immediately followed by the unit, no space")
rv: 29.0mm
